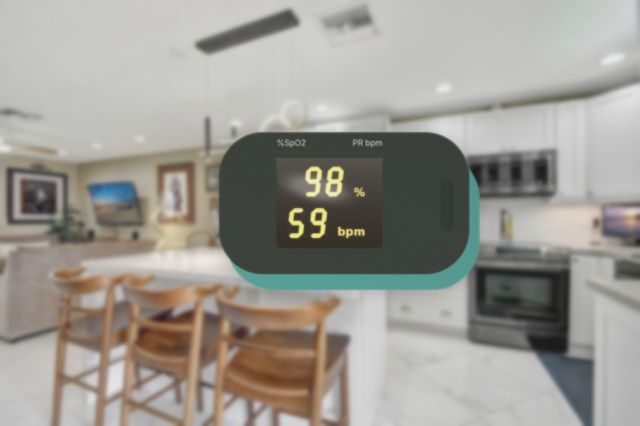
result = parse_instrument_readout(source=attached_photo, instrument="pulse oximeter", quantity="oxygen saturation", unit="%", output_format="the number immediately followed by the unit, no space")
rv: 98%
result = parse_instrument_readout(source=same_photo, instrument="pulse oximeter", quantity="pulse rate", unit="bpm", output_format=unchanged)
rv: 59bpm
